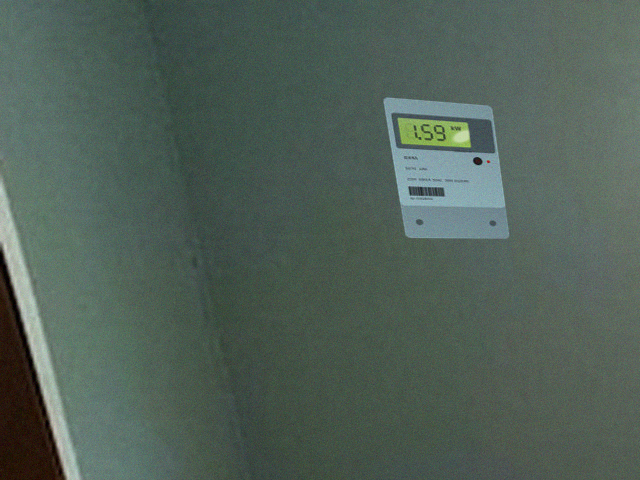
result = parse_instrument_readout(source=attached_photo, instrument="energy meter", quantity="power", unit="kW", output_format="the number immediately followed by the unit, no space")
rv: 1.59kW
